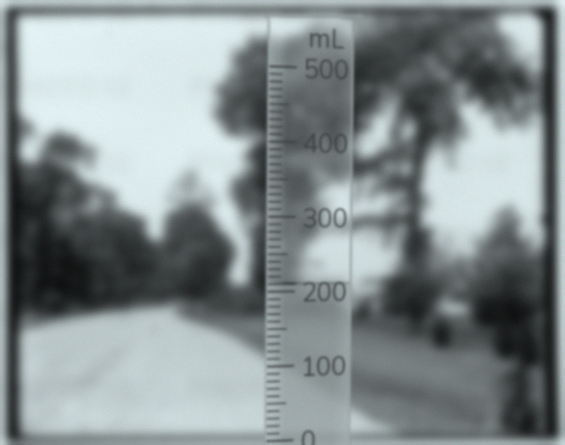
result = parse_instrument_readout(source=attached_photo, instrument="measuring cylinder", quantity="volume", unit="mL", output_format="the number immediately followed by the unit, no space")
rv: 210mL
